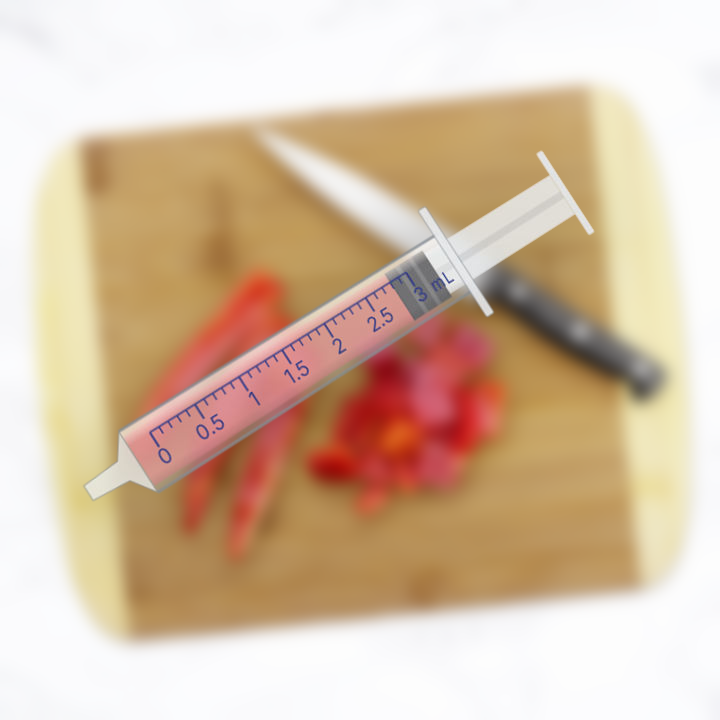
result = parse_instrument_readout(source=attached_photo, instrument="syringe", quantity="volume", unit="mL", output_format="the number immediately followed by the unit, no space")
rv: 2.8mL
